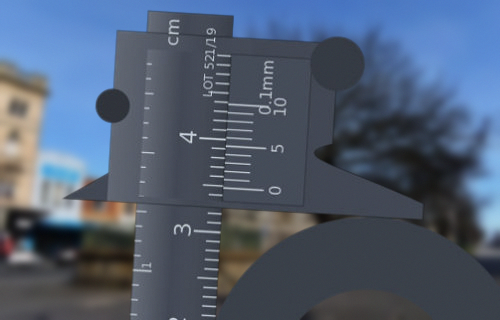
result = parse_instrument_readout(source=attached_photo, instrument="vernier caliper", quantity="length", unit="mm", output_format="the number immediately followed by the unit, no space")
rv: 34.8mm
